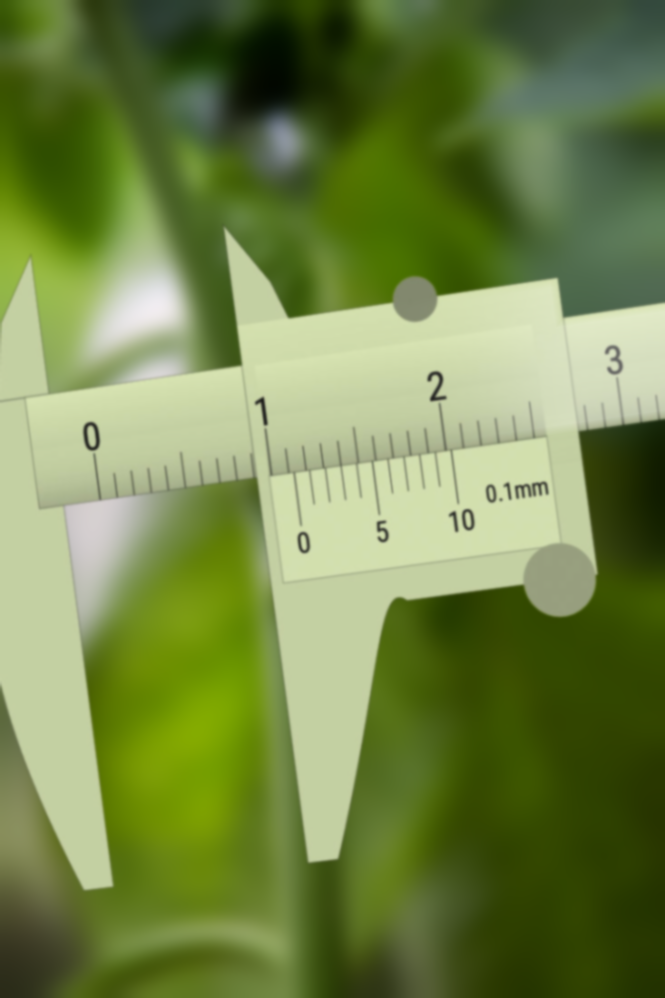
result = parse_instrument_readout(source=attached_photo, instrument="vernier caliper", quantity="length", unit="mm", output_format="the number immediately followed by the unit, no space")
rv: 11.3mm
